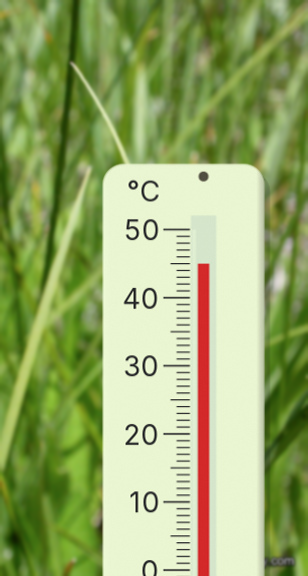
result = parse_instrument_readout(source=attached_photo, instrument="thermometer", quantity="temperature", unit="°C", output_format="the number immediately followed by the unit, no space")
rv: 45°C
